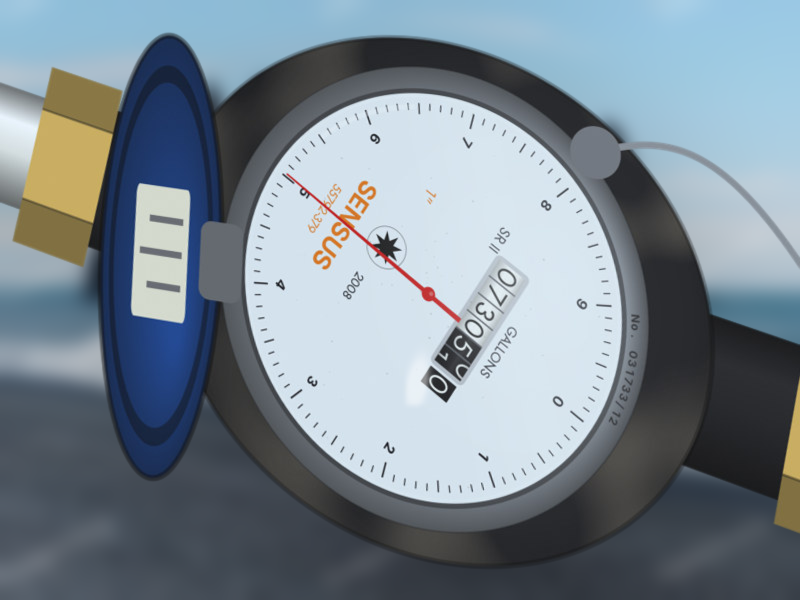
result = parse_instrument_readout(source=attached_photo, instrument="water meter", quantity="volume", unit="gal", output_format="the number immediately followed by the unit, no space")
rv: 730505.0gal
